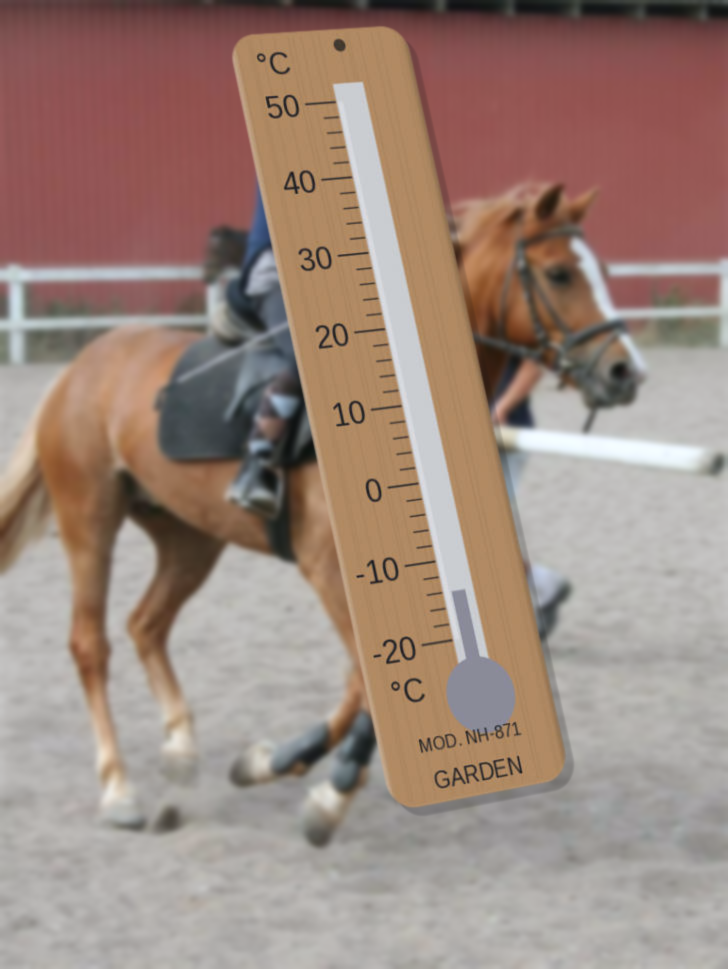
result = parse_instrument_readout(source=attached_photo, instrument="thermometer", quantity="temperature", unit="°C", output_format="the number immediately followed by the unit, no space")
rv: -14°C
